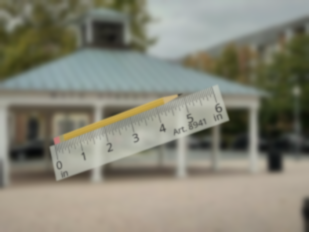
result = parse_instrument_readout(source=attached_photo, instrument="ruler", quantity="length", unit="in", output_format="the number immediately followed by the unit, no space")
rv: 5in
